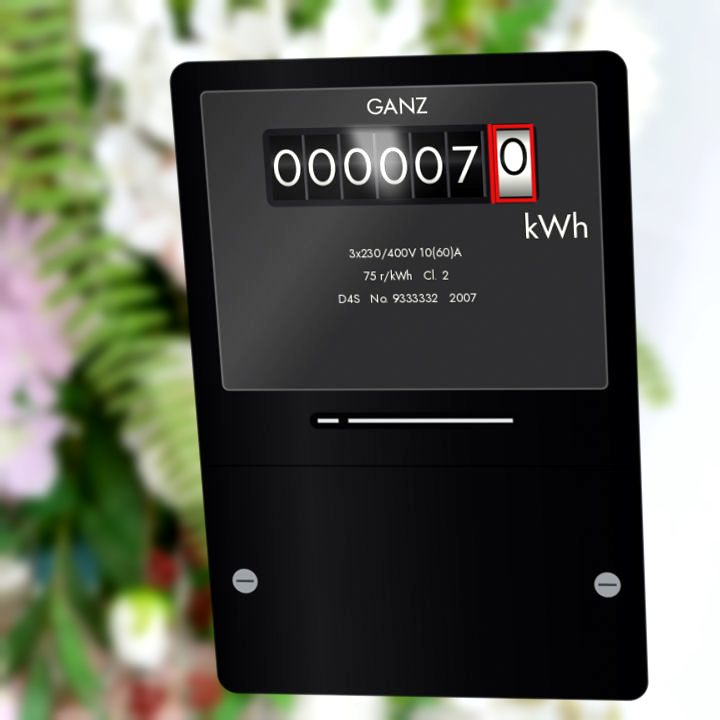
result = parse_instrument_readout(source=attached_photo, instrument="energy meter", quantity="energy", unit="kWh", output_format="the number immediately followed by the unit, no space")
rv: 7.0kWh
